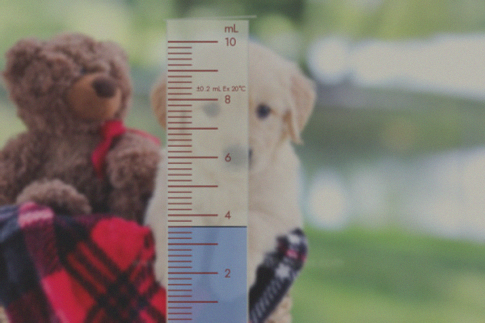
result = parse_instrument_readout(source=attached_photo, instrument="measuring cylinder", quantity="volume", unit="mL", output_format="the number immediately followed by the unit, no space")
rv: 3.6mL
